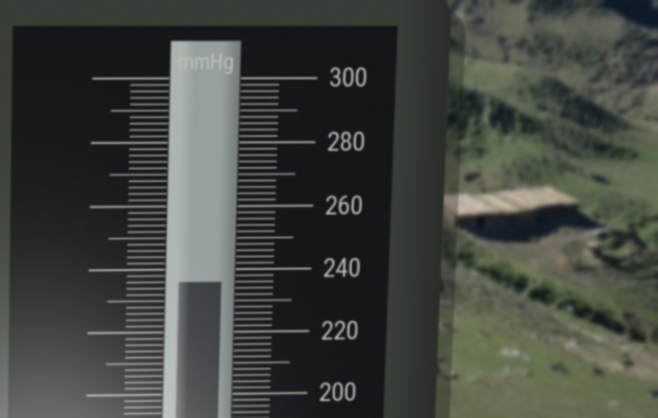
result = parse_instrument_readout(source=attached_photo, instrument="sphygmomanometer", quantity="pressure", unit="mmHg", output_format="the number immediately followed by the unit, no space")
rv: 236mmHg
